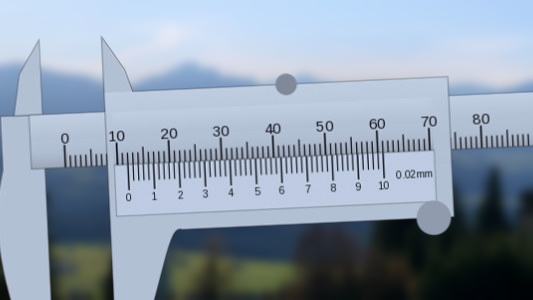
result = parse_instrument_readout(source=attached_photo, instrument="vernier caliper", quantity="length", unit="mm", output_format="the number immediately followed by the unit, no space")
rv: 12.0mm
